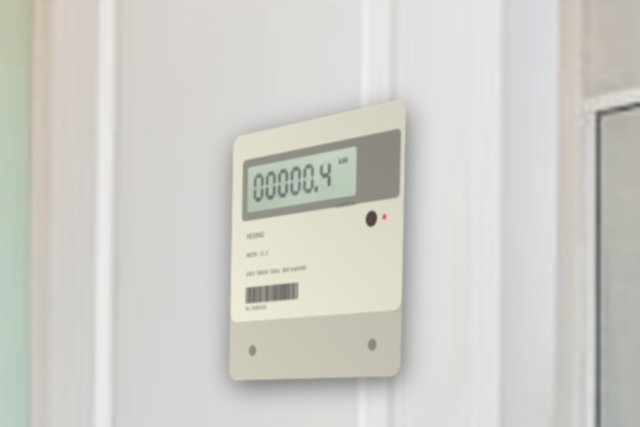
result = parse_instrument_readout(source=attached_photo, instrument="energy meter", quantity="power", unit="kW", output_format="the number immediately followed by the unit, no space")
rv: 0.4kW
